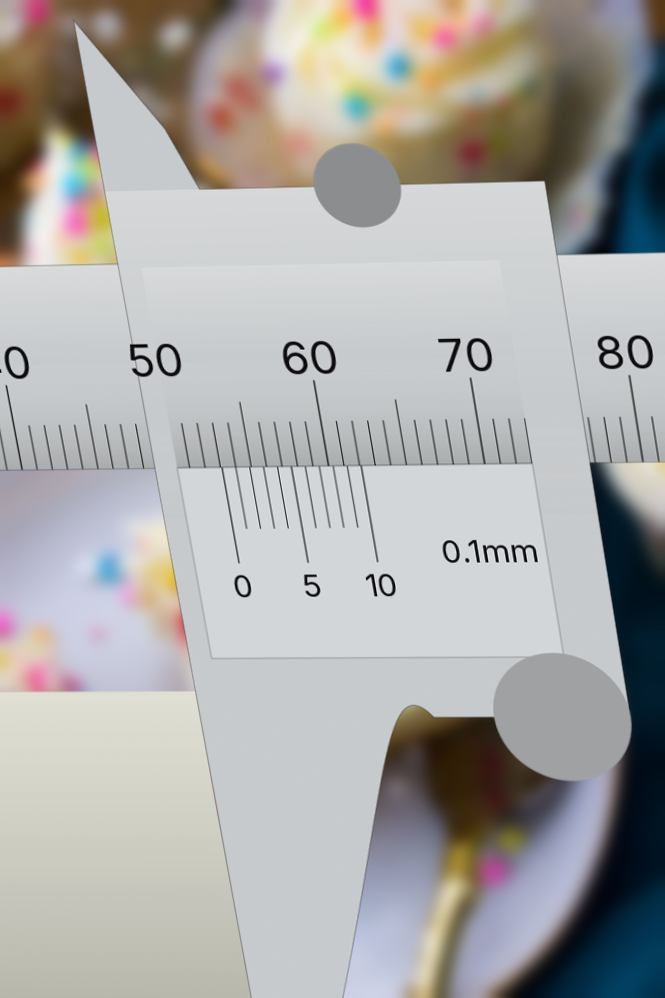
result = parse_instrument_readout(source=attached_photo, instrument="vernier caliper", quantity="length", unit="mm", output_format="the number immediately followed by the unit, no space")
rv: 53.1mm
